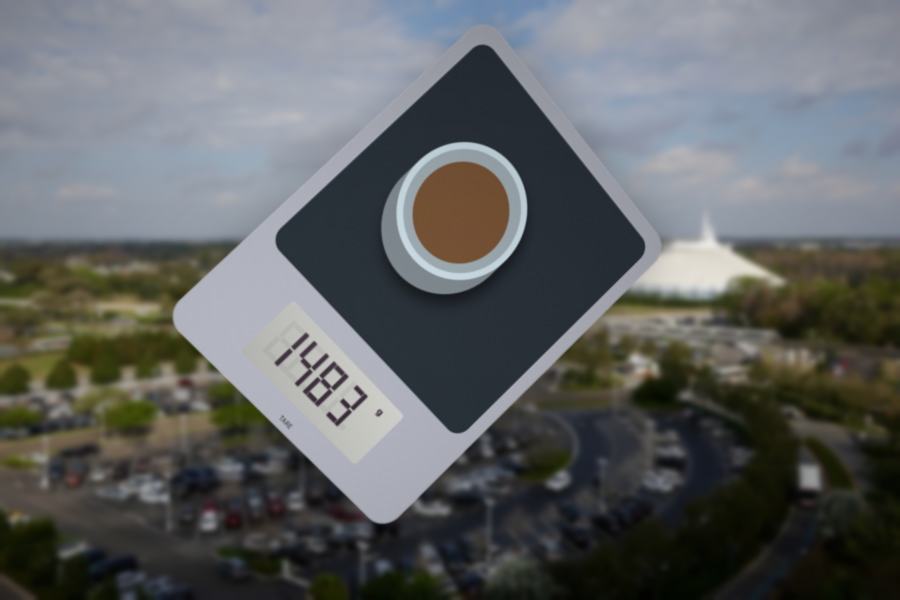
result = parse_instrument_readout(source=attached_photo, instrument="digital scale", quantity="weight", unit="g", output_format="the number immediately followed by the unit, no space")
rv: 1483g
